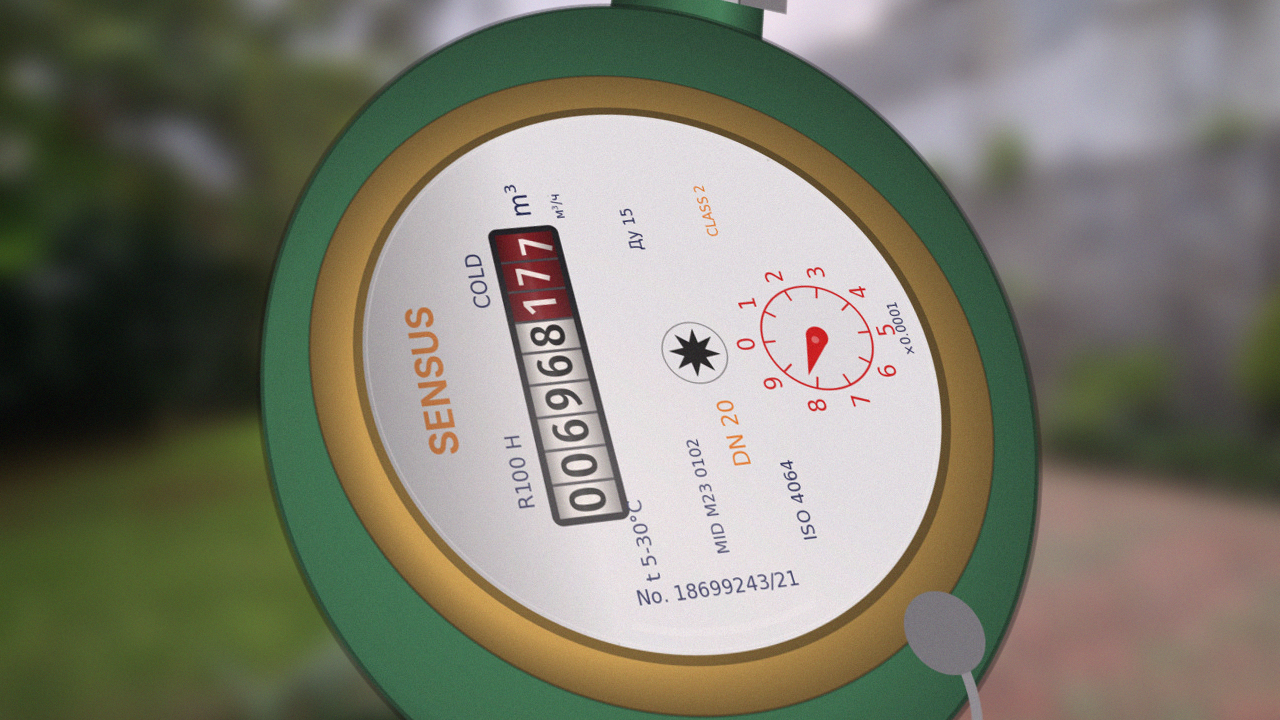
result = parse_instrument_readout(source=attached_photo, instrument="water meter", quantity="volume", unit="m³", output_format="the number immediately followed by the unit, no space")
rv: 6968.1768m³
